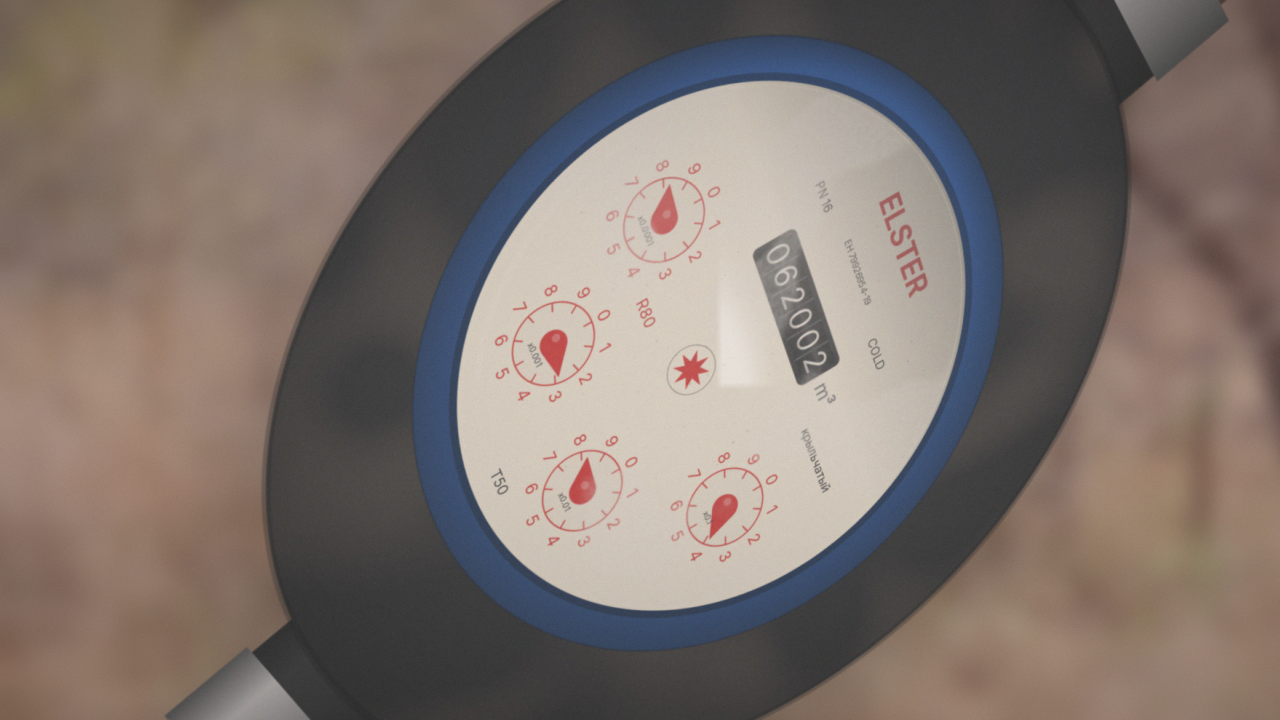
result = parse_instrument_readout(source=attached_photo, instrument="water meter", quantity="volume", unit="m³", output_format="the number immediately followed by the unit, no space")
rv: 62002.3828m³
